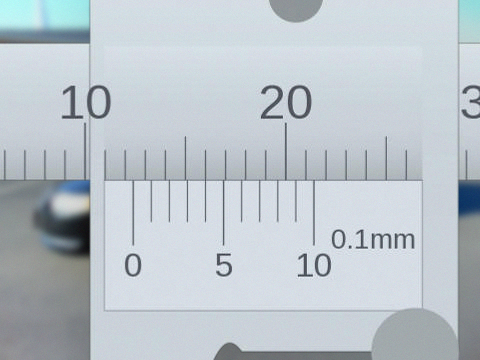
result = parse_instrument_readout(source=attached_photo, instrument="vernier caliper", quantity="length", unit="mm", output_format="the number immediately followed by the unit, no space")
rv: 12.4mm
